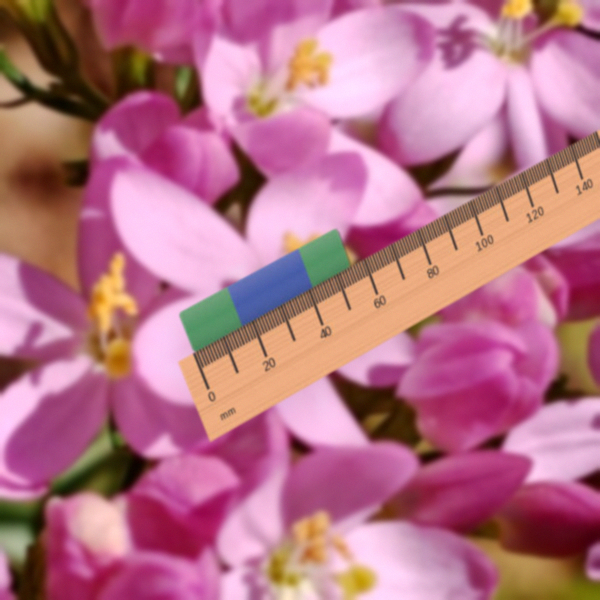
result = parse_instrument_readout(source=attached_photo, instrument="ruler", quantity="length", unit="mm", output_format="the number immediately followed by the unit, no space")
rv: 55mm
